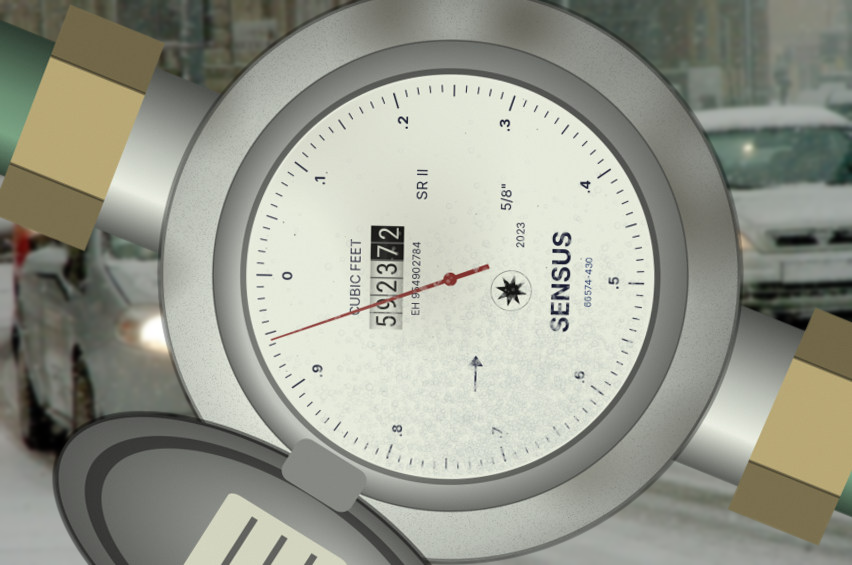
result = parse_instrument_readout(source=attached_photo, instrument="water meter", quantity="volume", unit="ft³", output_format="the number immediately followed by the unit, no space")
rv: 592371.94ft³
